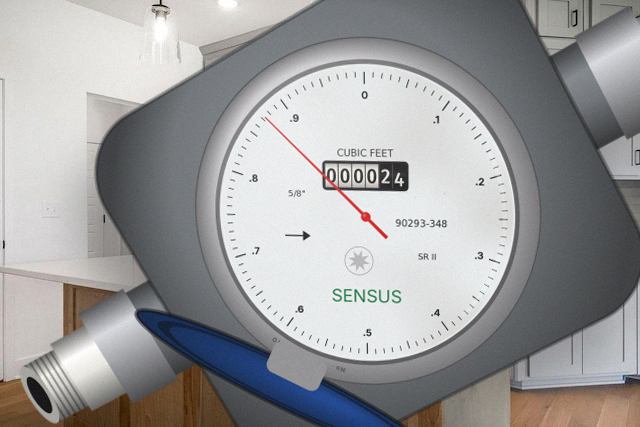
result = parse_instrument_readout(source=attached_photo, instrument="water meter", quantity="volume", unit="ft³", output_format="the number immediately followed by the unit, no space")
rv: 23.87ft³
